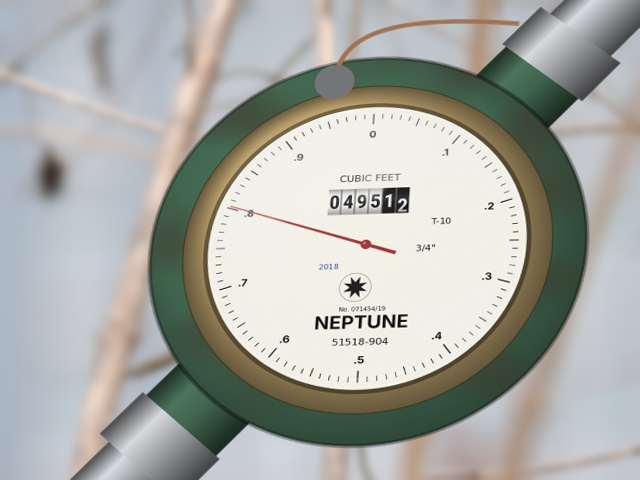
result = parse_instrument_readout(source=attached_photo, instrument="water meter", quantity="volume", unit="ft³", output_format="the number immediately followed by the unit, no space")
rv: 49511.80ft³
